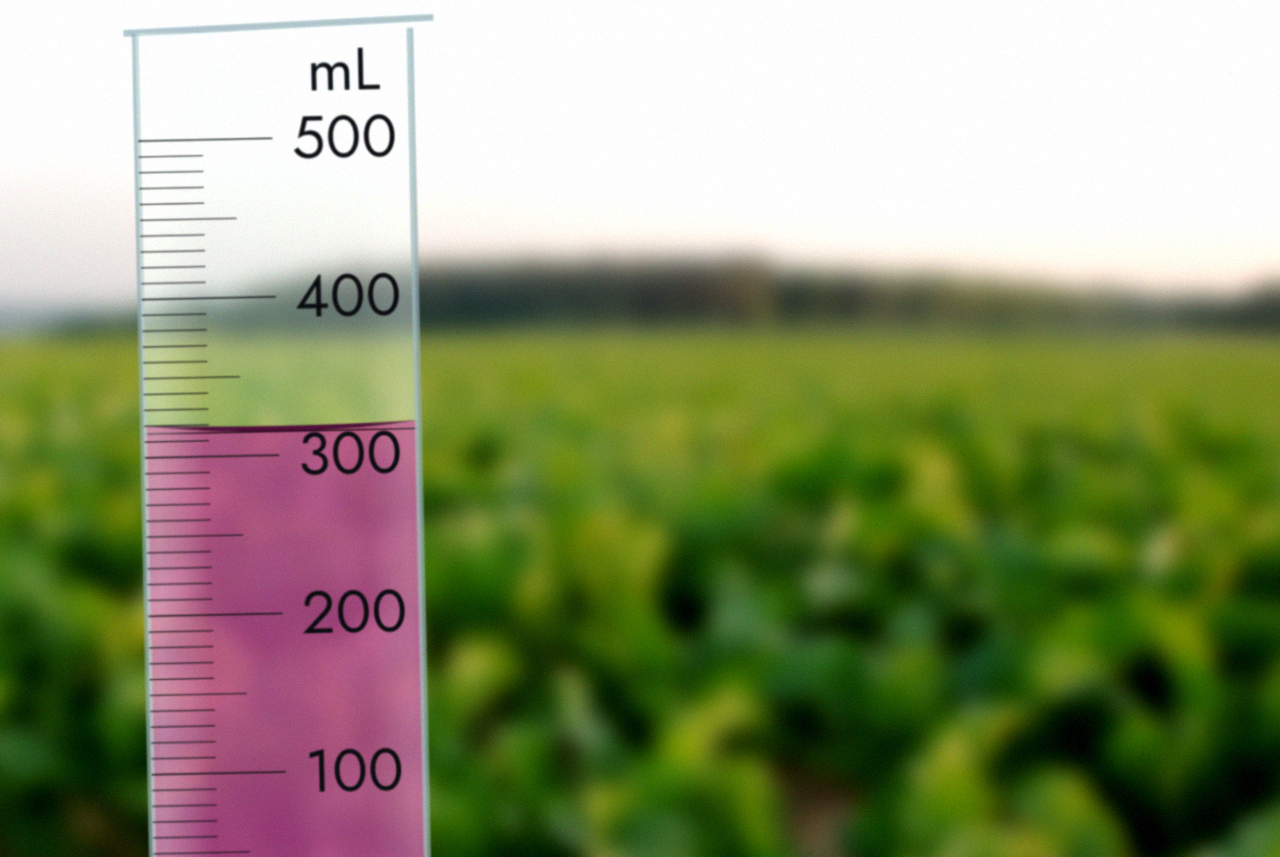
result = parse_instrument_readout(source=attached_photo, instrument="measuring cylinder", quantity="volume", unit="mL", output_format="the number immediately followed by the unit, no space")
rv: 315mL
